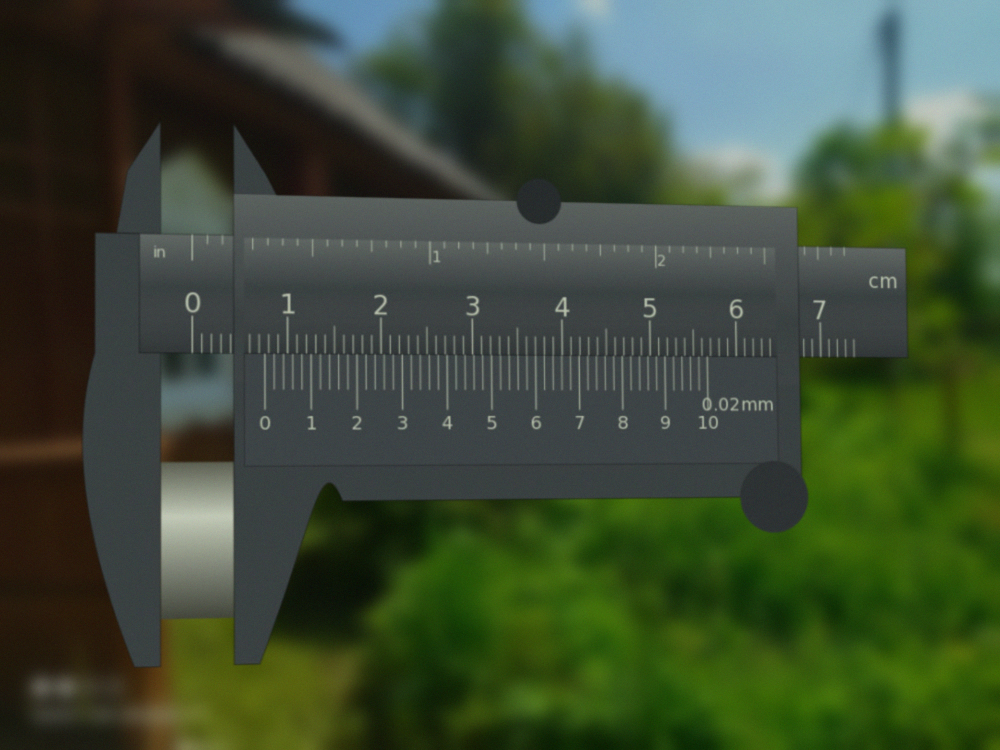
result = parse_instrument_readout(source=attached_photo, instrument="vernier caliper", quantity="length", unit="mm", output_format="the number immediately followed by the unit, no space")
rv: 7.6mm
